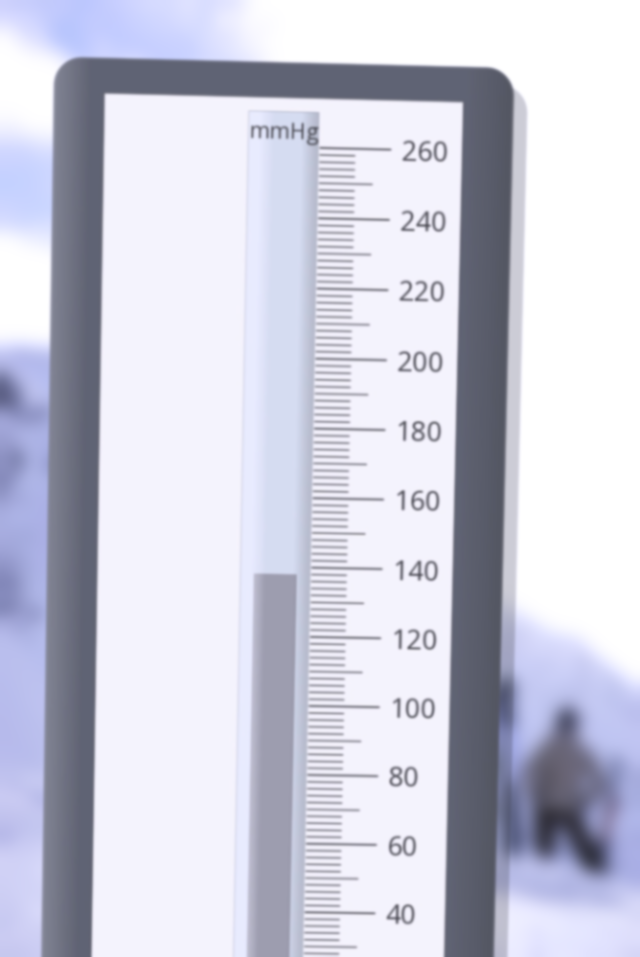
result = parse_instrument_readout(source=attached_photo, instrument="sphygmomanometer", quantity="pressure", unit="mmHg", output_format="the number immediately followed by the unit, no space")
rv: 138mmHg
